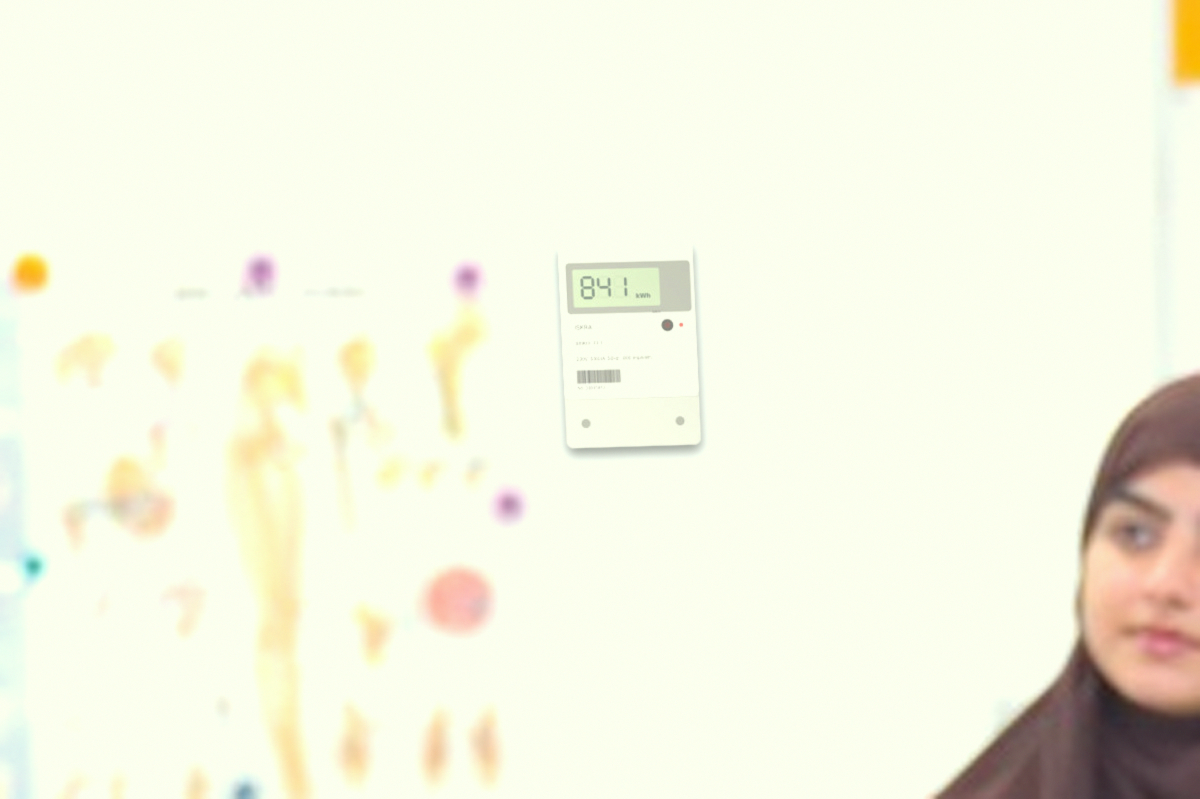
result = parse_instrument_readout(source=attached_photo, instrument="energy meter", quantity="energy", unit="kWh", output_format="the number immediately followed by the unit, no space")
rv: 841kWh
